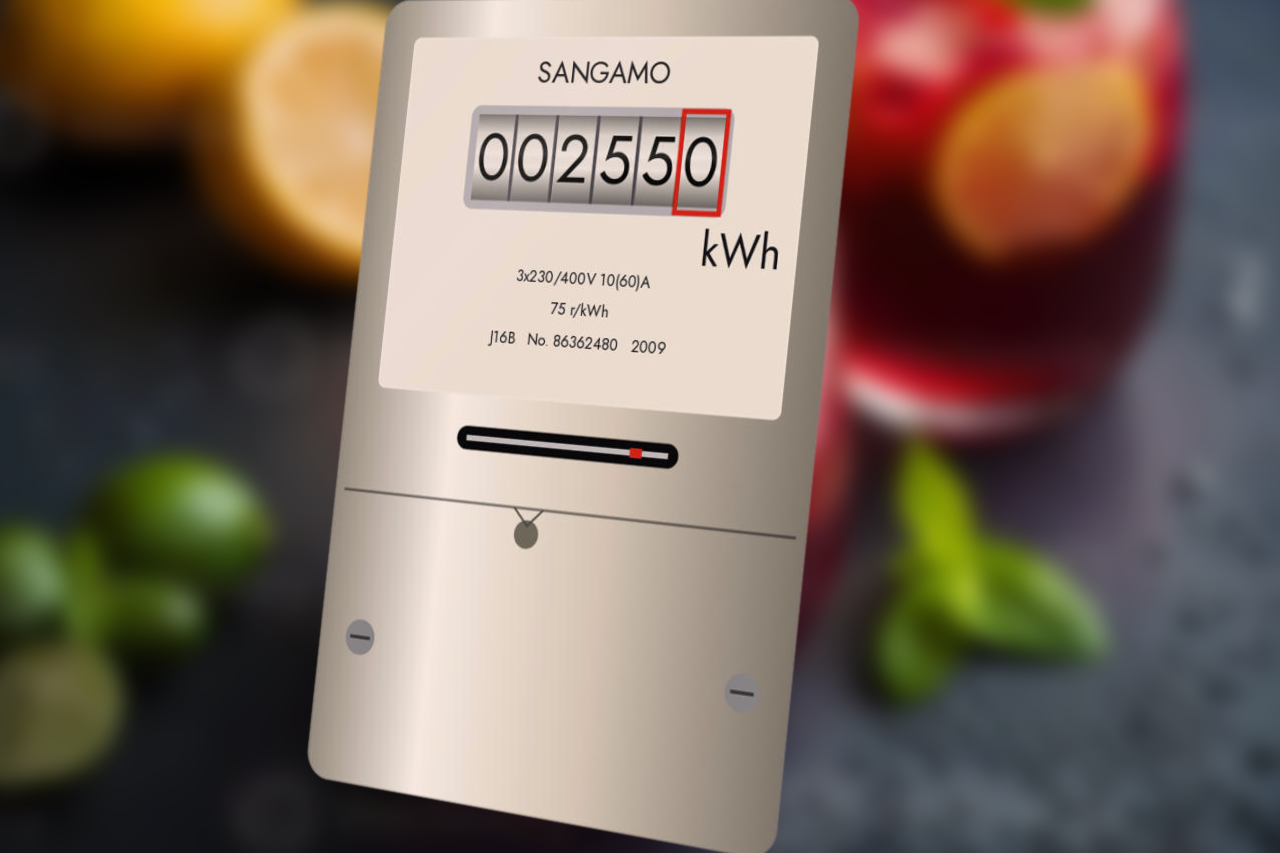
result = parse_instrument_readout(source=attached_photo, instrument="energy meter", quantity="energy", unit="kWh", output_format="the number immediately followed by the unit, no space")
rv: 255.0kWh
